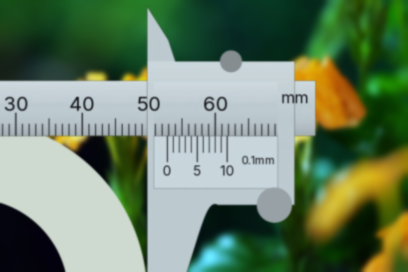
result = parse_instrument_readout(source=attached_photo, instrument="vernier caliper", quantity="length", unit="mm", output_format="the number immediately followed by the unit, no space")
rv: 52.8mm
